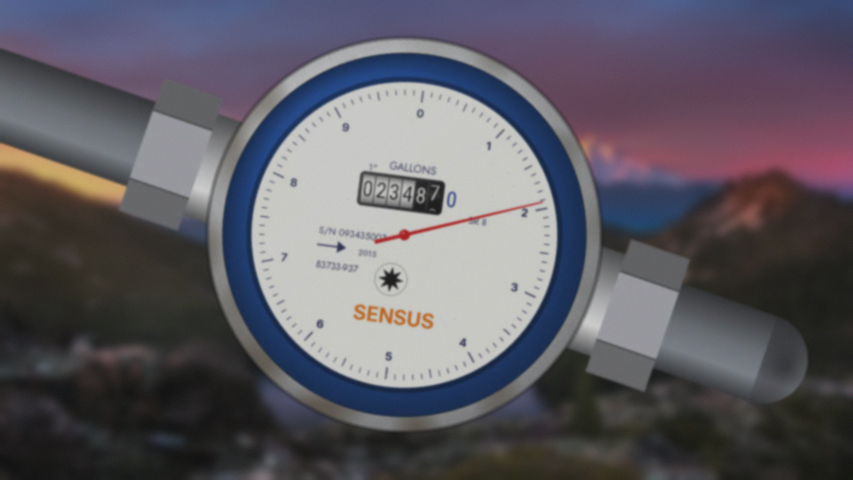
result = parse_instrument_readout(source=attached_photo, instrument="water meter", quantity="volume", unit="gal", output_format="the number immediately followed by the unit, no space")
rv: 234871.9gal
